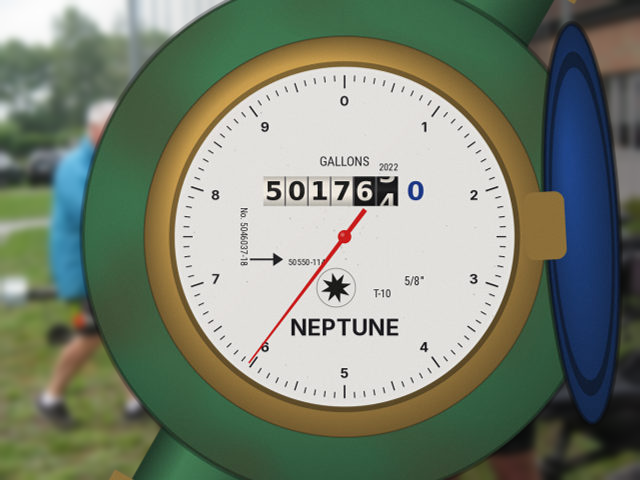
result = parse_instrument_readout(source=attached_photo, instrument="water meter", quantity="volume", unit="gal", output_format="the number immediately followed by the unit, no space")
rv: 5017636.0gal
